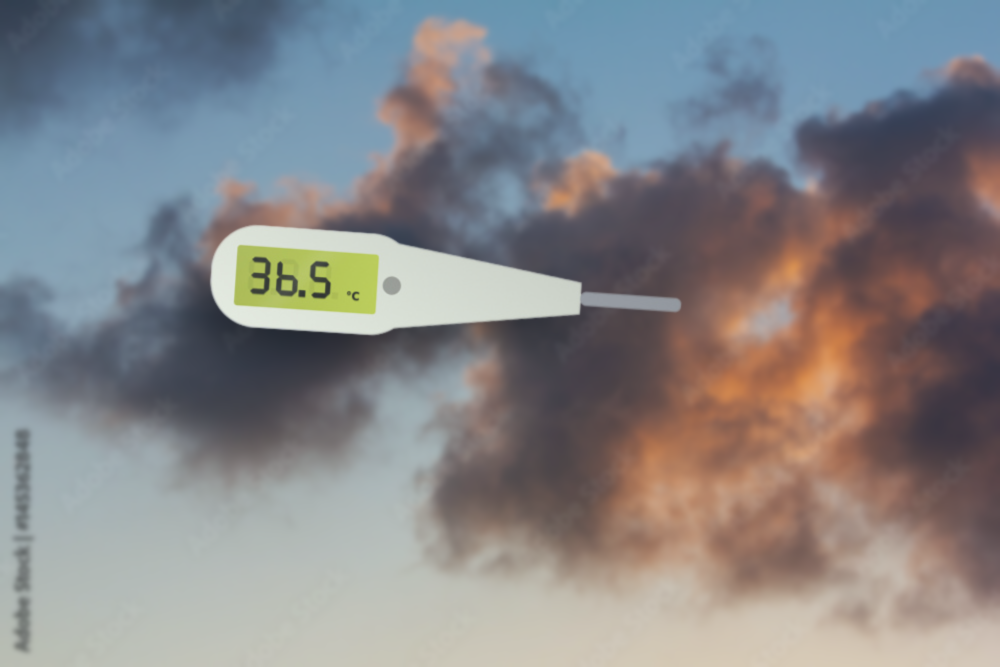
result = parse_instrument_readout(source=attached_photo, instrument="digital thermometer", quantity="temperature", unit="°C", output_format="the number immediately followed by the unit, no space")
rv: 36.5°C
